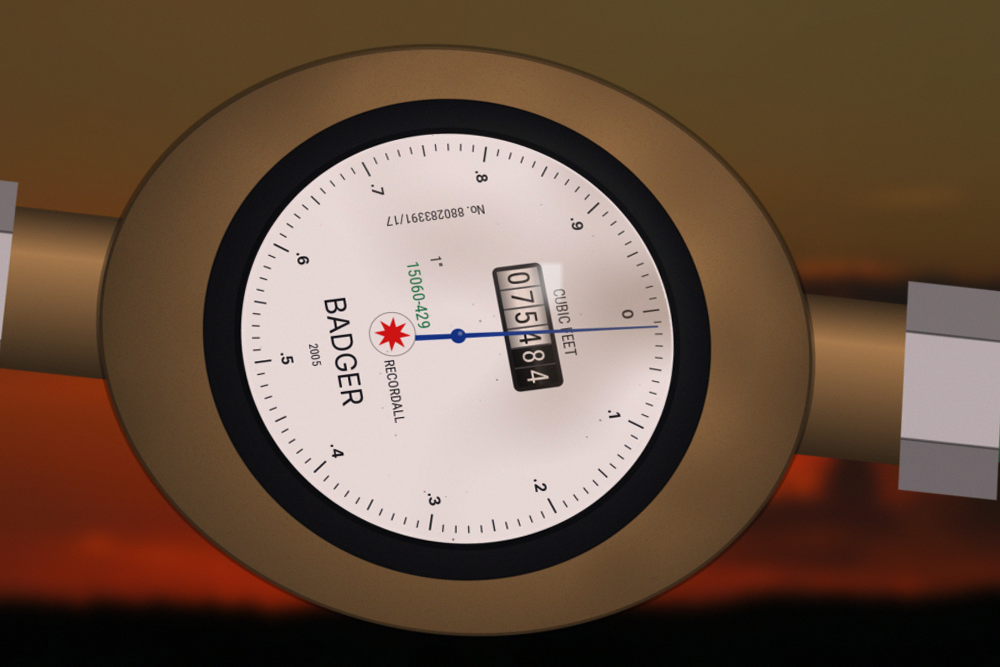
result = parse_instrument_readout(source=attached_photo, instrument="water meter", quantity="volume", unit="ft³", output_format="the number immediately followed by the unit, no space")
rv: 75484.01ft³
